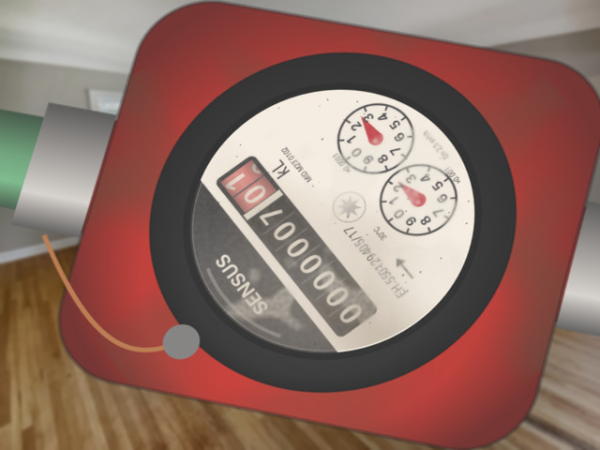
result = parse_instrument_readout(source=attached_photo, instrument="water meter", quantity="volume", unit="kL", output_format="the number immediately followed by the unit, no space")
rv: 7.0122kL
